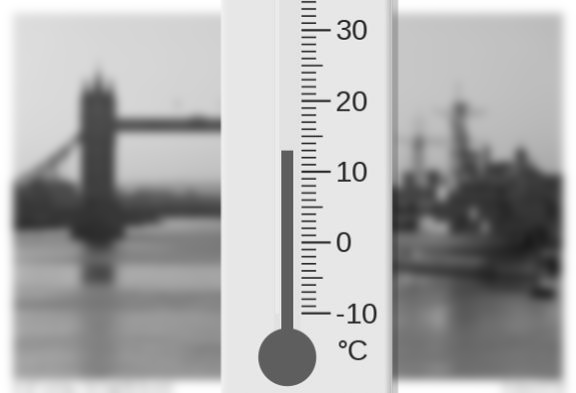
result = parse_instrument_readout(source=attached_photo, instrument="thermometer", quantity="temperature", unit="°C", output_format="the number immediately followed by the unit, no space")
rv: 13°C
